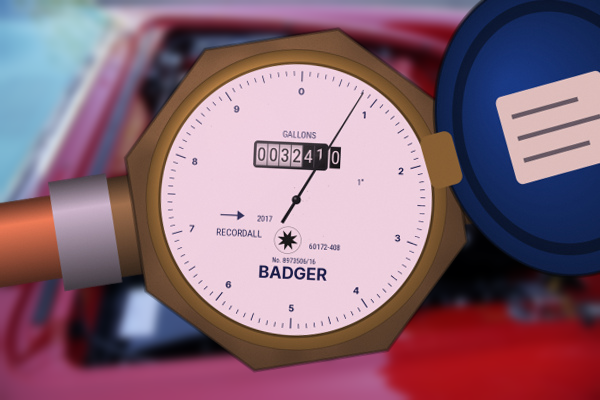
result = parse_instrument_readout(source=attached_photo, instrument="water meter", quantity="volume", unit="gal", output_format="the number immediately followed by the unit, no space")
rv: 32410.8gal
